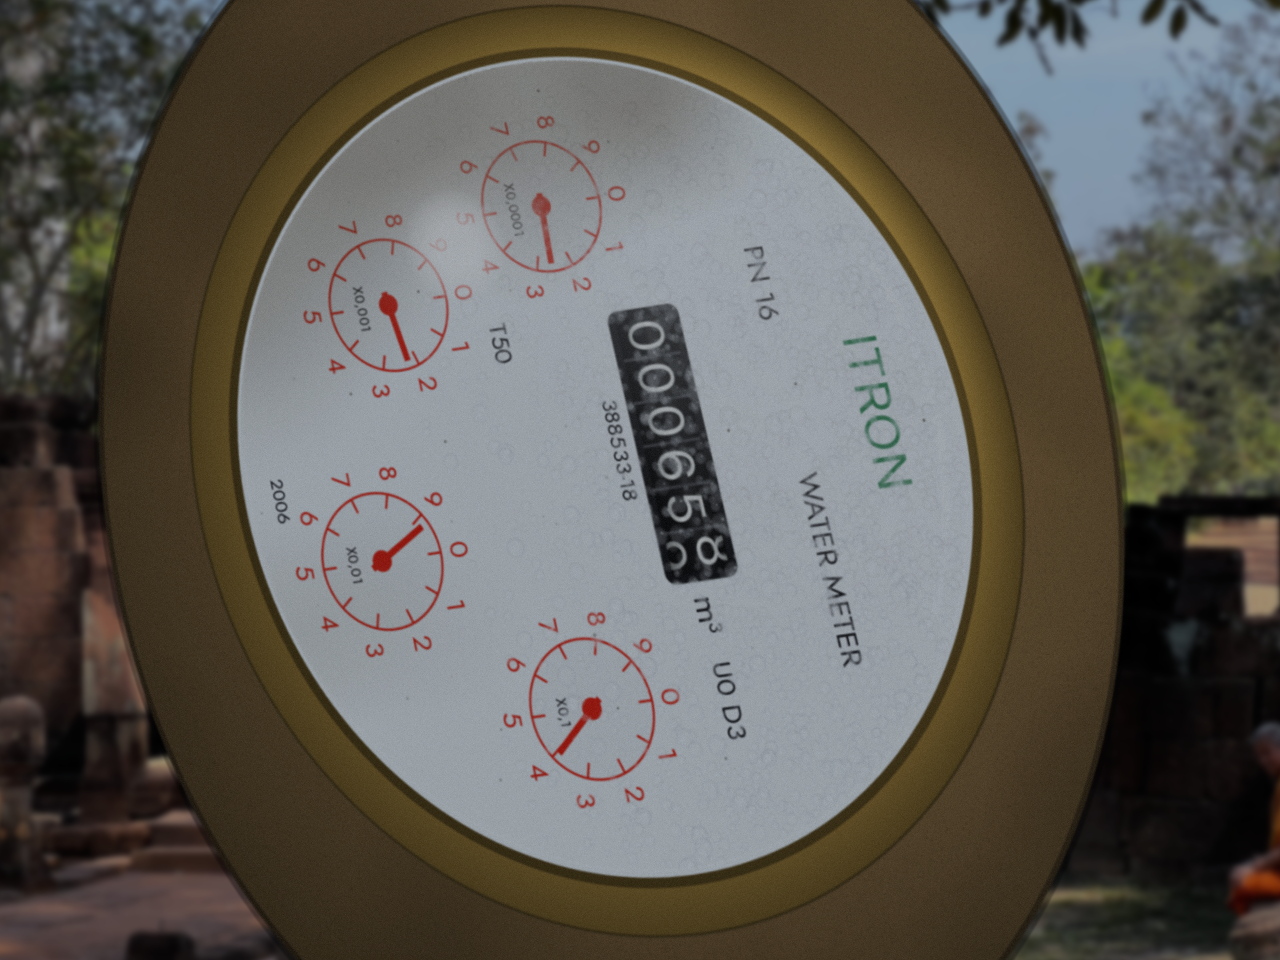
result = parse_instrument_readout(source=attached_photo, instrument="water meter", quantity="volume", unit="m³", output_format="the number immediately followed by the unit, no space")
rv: 658.3922m³
